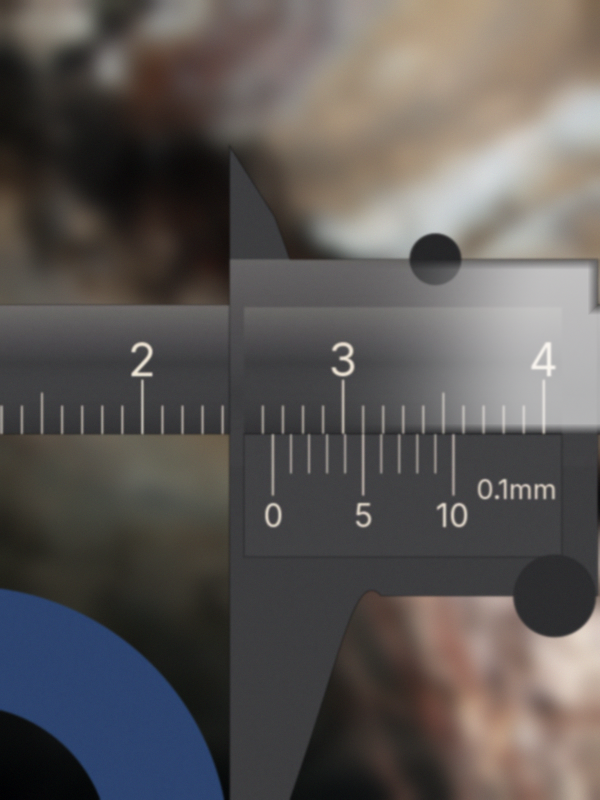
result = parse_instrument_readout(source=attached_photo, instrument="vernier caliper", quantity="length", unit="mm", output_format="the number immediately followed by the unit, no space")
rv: 26.5mm
